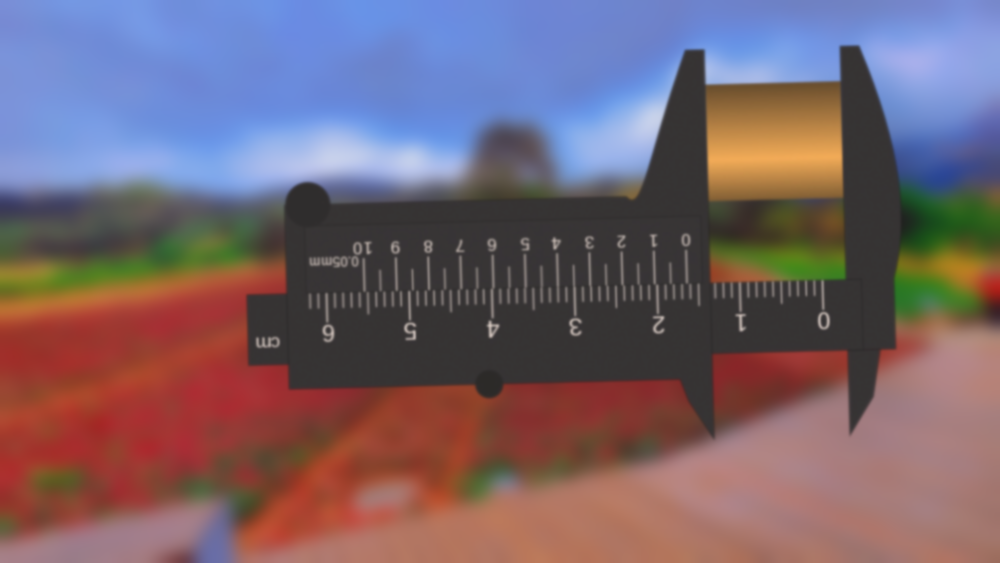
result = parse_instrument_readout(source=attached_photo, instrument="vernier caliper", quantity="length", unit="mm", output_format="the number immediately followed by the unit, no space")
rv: 16.4mm
